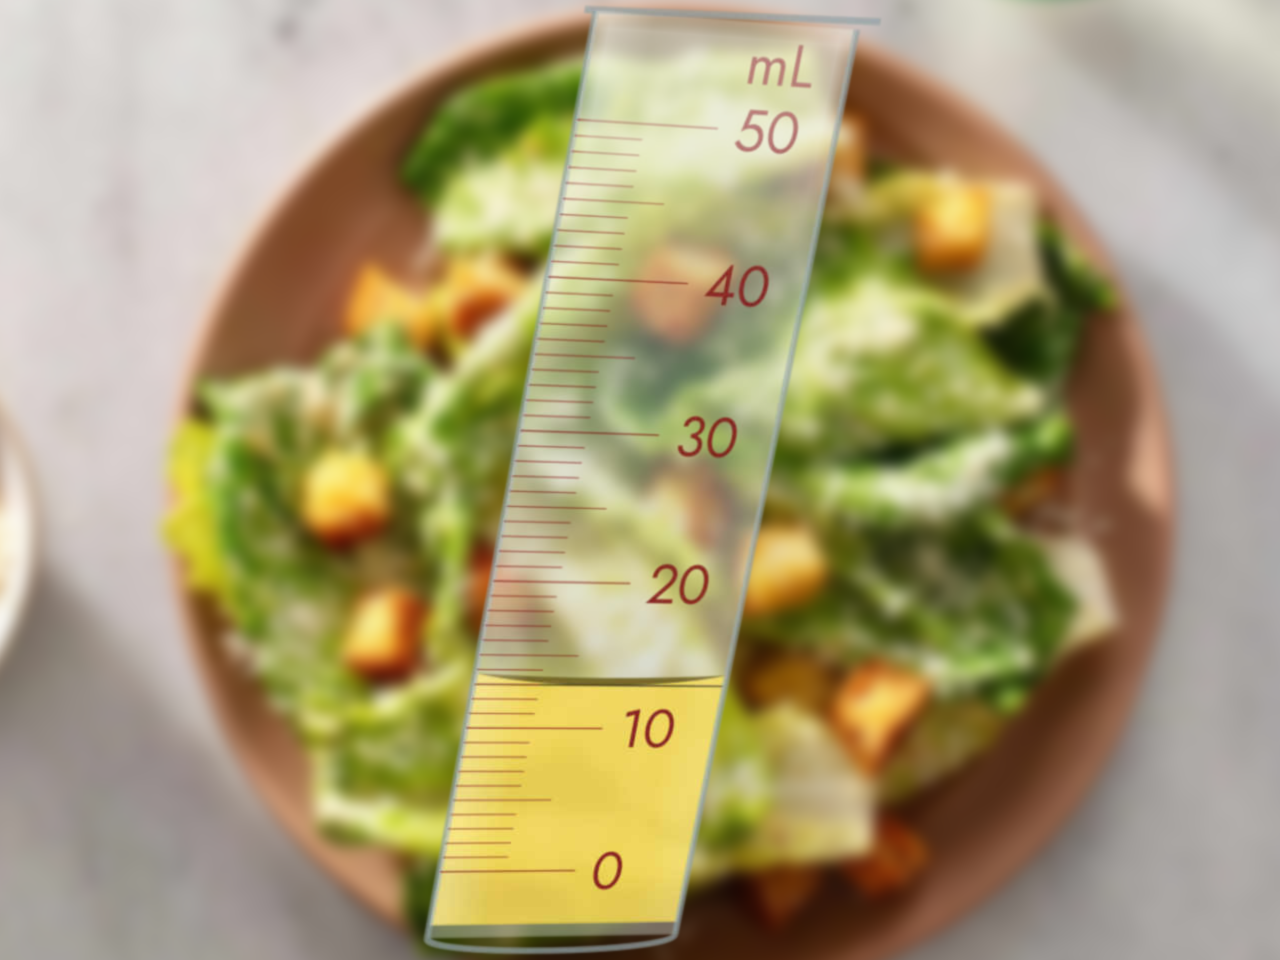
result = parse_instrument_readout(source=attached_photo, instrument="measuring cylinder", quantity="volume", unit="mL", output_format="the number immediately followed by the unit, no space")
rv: 13mL
